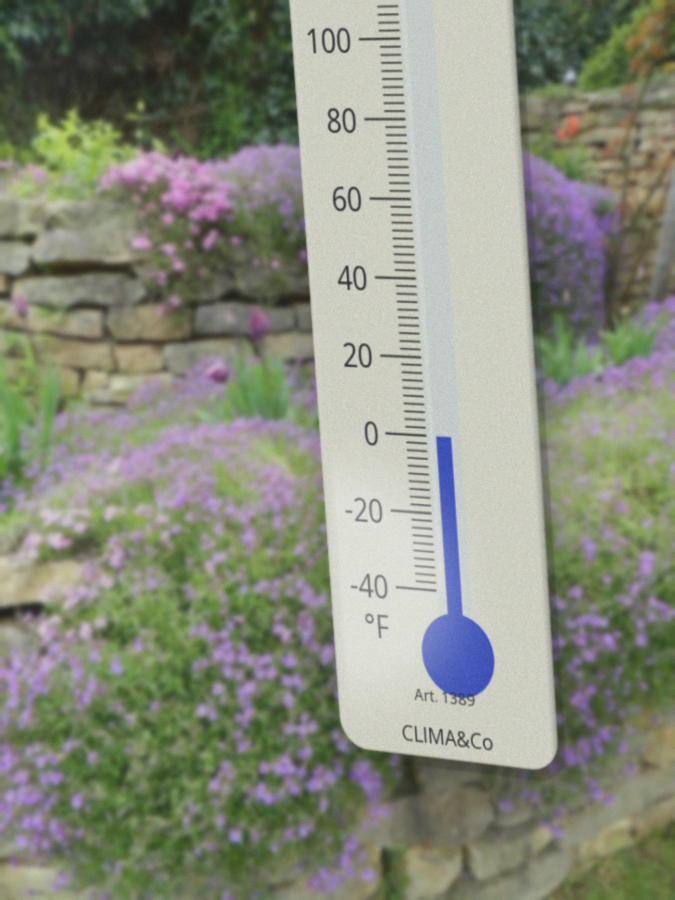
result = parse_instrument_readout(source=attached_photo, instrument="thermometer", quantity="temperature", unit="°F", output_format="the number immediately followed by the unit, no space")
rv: 0°F
